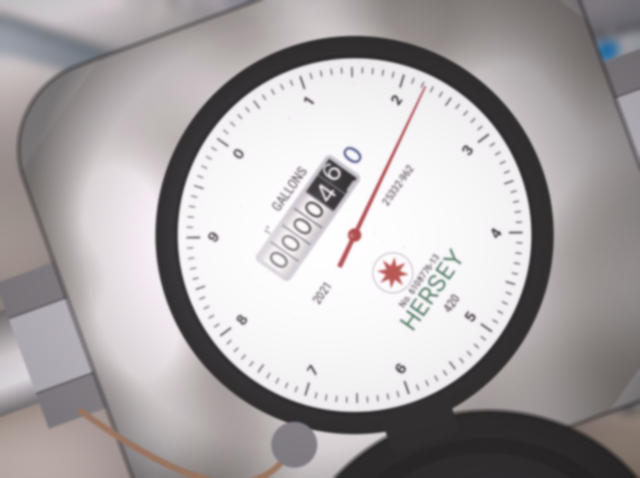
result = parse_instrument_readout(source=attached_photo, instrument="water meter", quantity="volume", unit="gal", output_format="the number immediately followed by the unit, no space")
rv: 462.2gal
